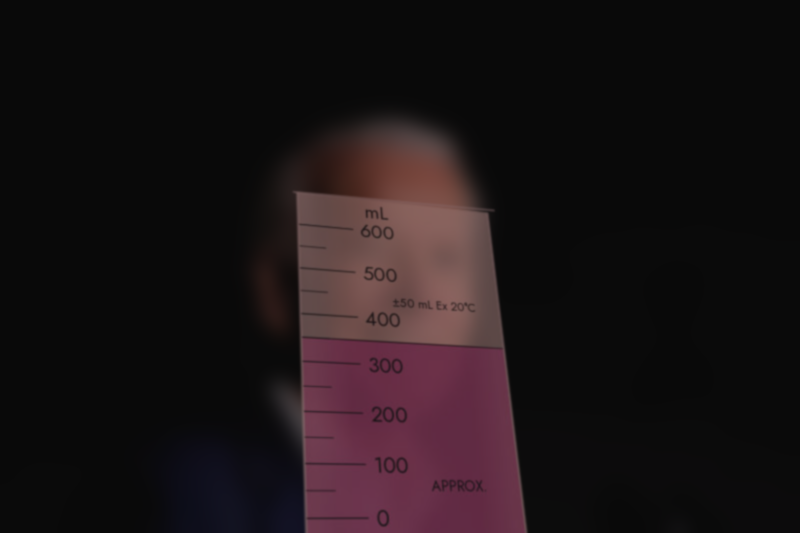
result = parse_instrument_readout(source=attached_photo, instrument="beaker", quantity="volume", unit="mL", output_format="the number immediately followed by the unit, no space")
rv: 350mL
